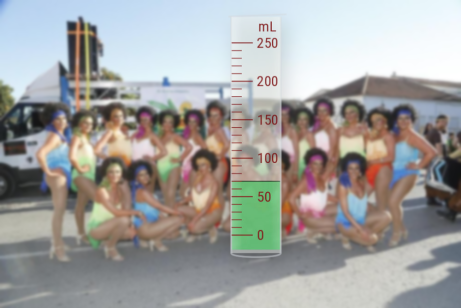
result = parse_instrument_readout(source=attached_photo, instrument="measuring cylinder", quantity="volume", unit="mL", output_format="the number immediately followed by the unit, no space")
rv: 70mL
